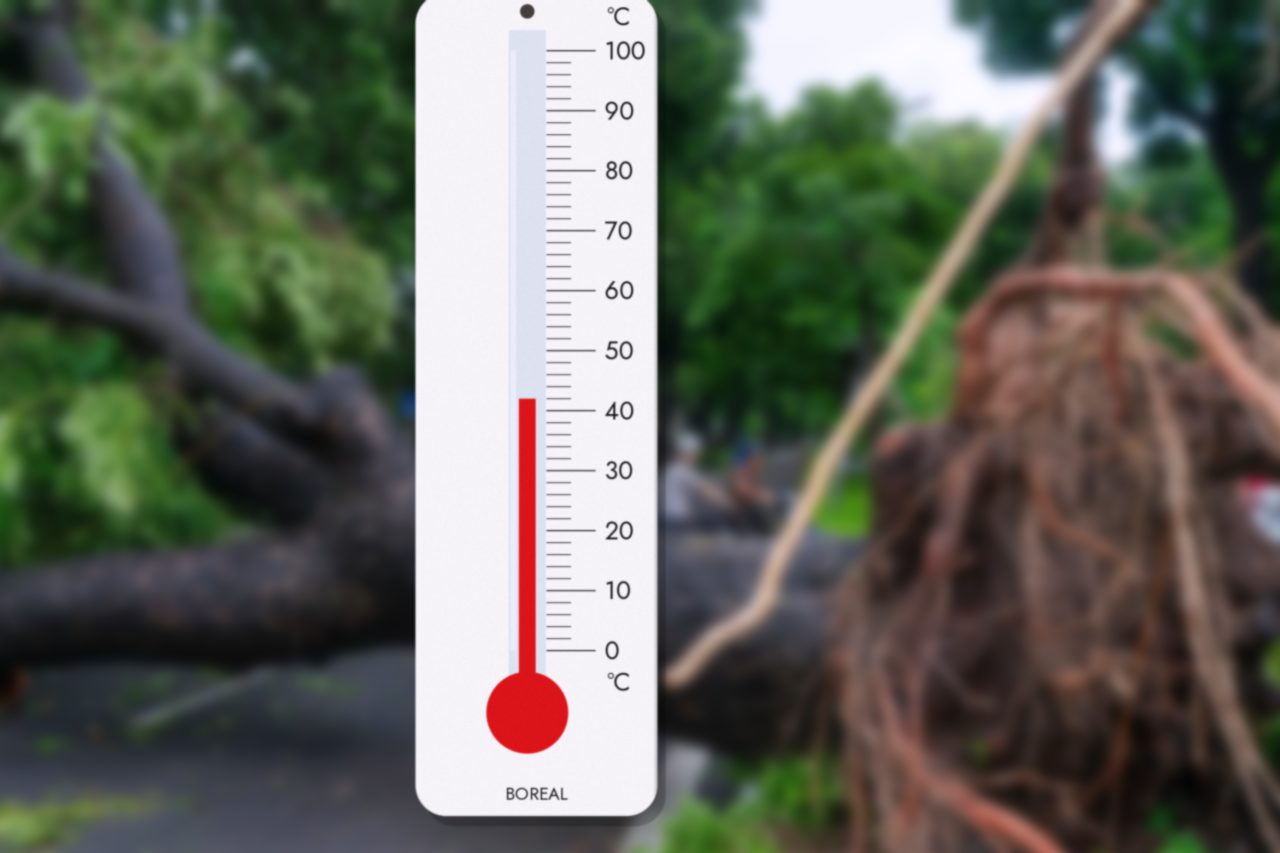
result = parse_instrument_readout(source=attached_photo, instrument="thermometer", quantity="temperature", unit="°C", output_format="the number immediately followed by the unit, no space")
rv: 42°C
